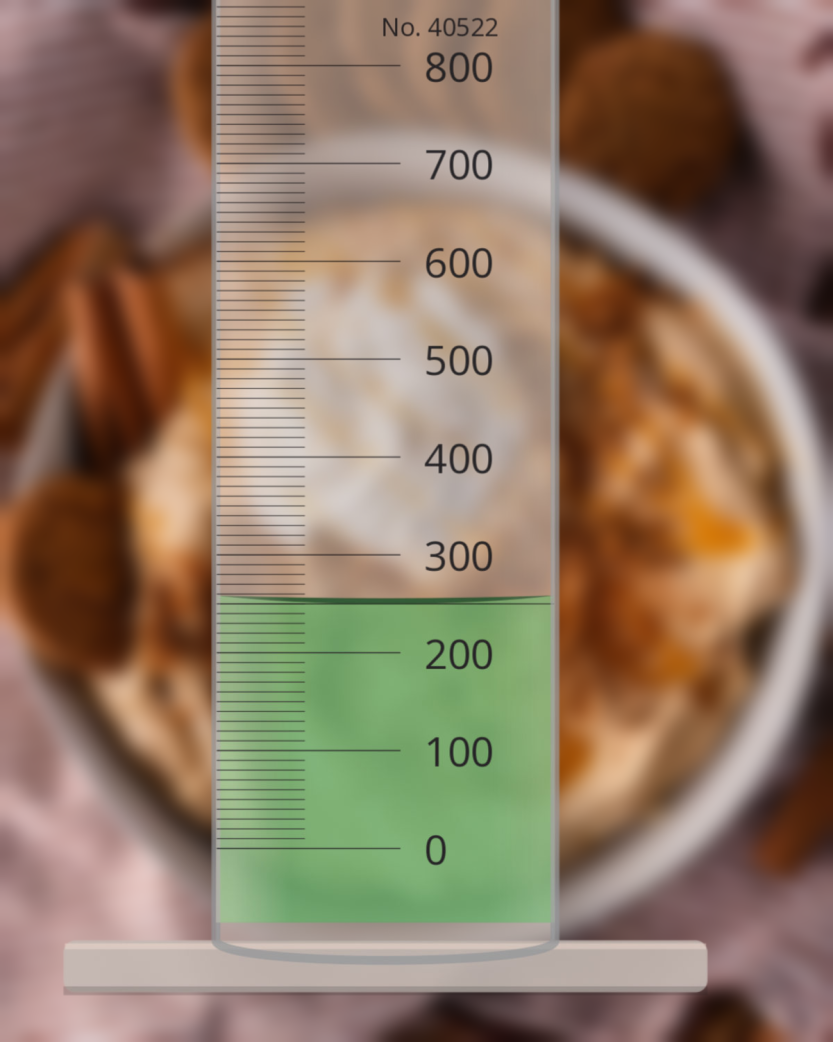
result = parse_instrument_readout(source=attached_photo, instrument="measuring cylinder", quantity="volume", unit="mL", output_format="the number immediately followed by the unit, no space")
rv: 250mL
